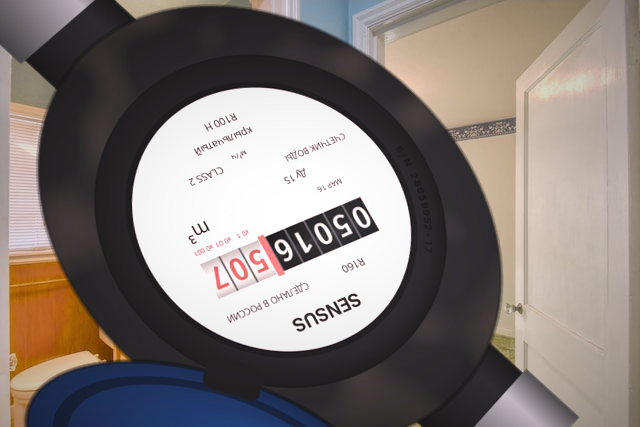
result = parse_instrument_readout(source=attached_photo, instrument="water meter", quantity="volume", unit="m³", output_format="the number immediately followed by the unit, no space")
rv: 5016.507m³
